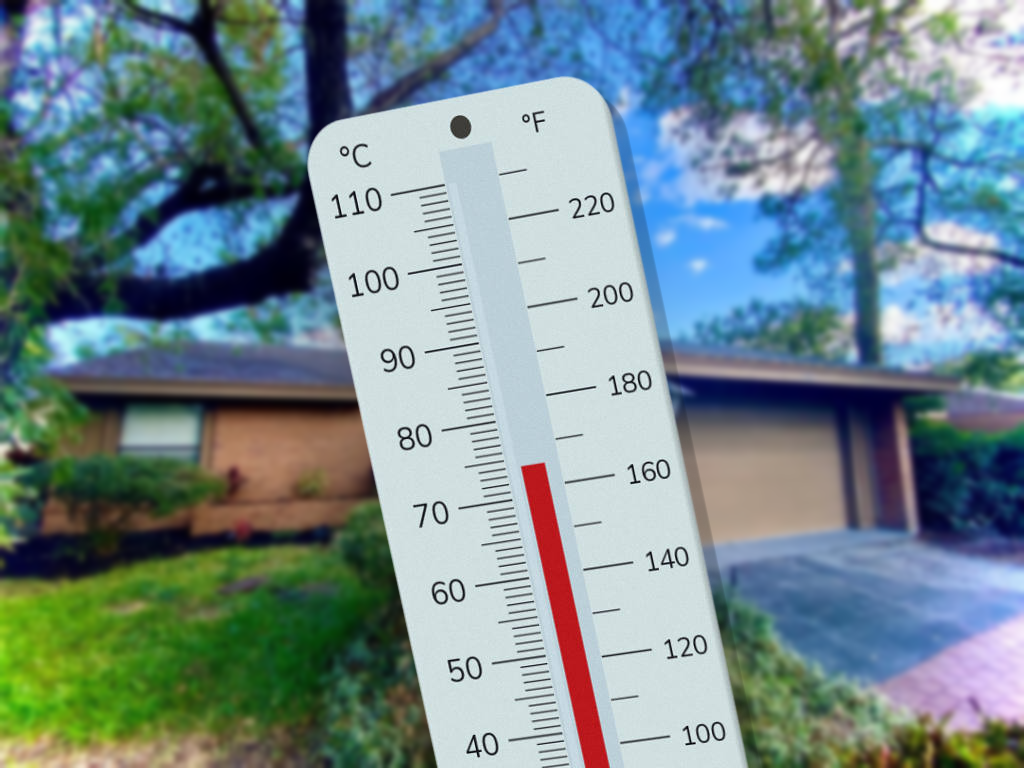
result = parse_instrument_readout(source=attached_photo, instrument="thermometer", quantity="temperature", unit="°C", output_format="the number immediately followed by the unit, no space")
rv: 74°C
